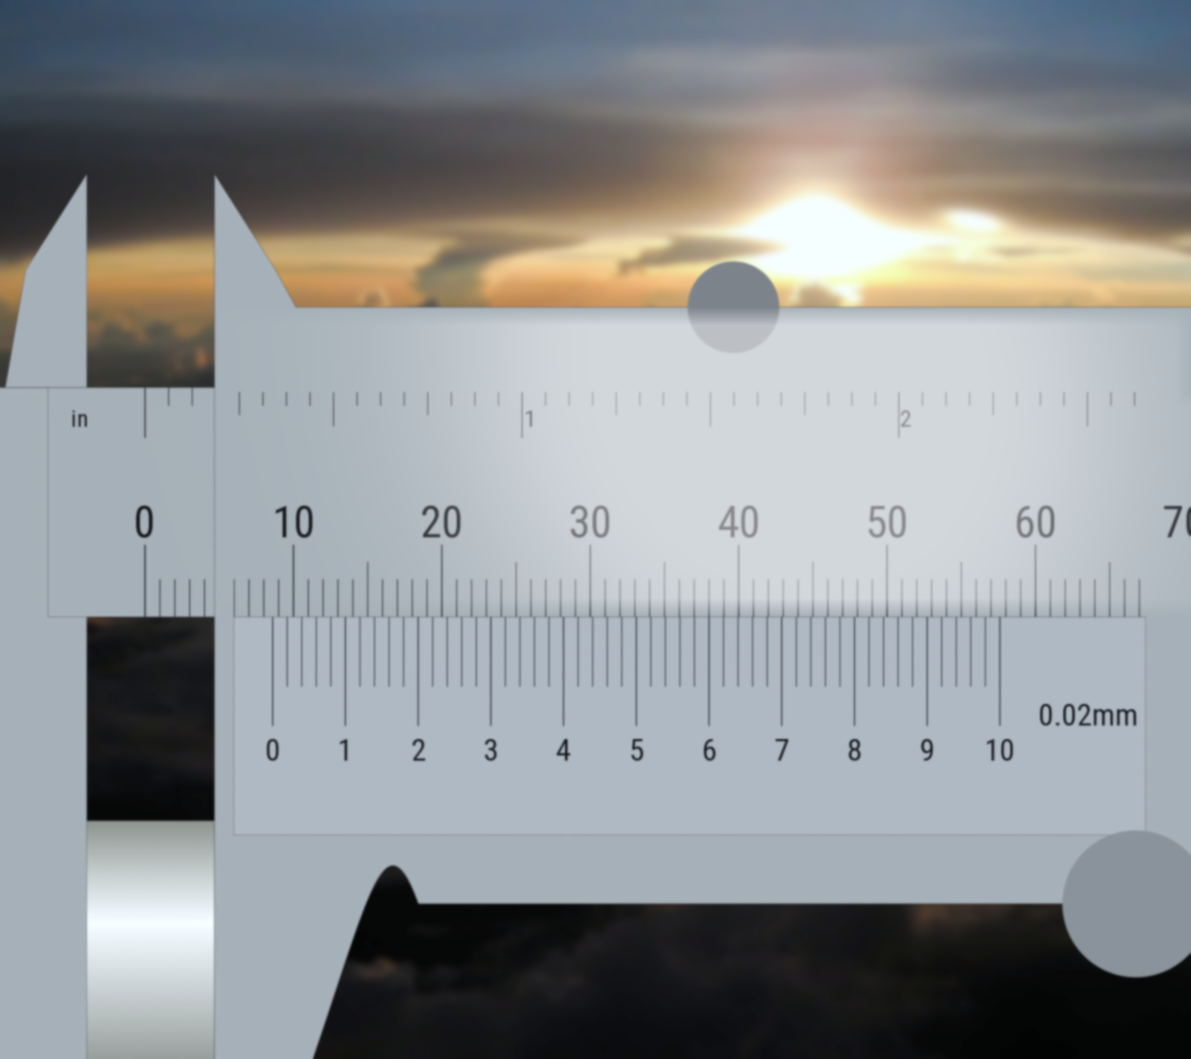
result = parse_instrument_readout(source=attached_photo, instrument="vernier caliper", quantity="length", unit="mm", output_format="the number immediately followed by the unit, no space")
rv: 8.6mm
